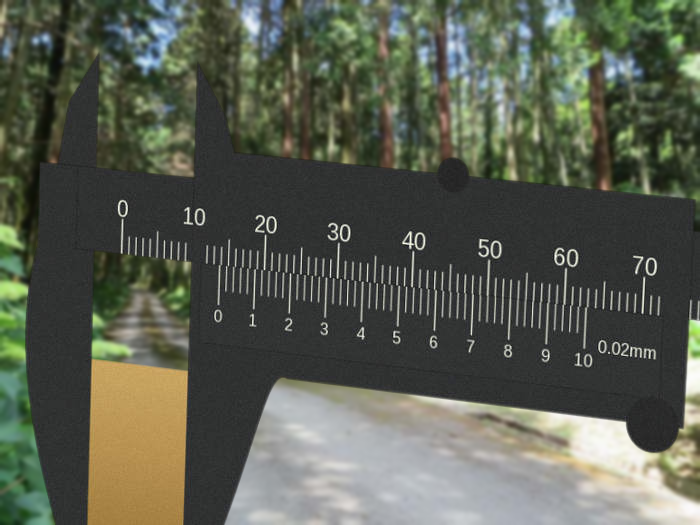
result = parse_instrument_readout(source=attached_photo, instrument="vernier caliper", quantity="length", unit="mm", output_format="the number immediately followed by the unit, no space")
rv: 13.8mm
